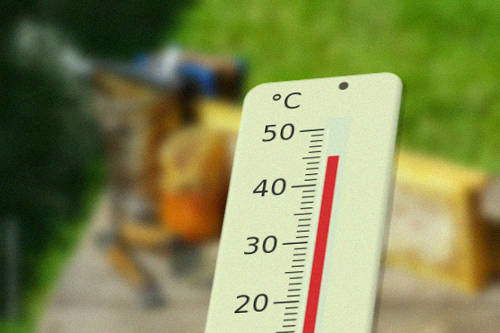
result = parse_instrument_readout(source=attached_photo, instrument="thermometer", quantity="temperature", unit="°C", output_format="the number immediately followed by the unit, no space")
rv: 45°C
